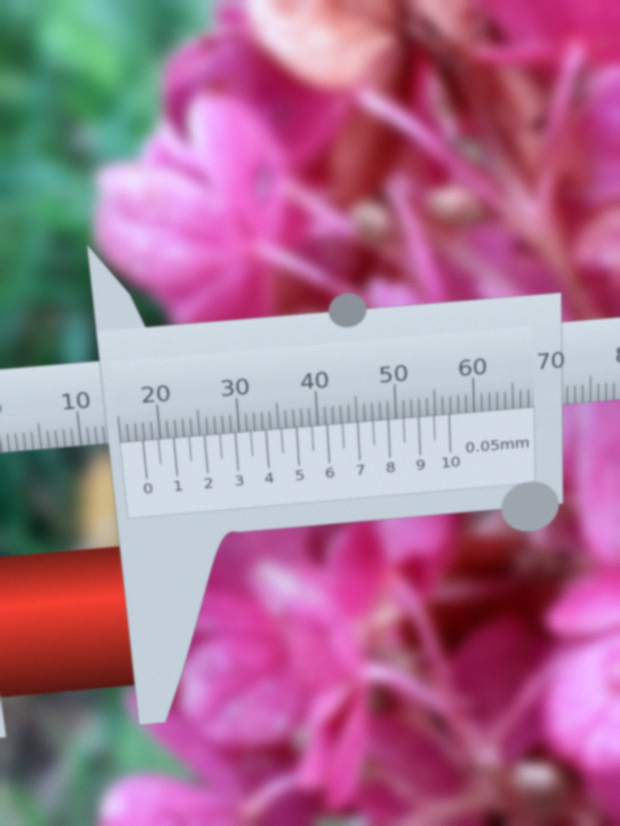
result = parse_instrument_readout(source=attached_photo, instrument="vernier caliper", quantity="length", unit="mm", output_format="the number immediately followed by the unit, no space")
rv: 17.8mm
